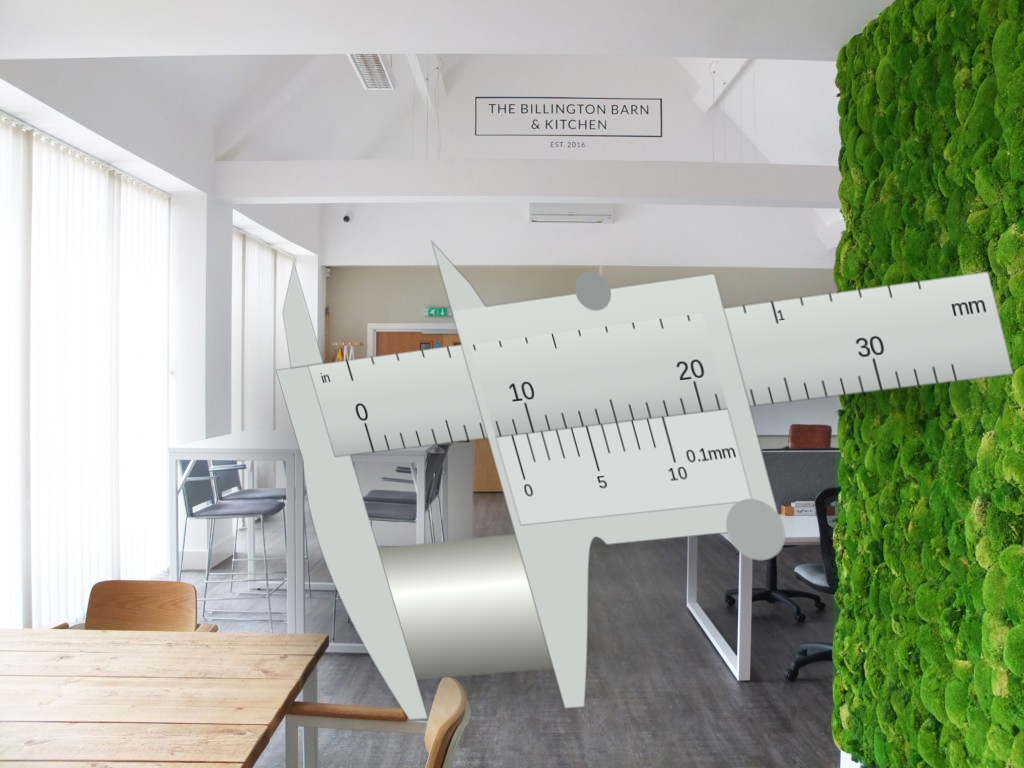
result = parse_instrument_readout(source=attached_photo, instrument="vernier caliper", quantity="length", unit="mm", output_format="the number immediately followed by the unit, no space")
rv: 8.7mm
